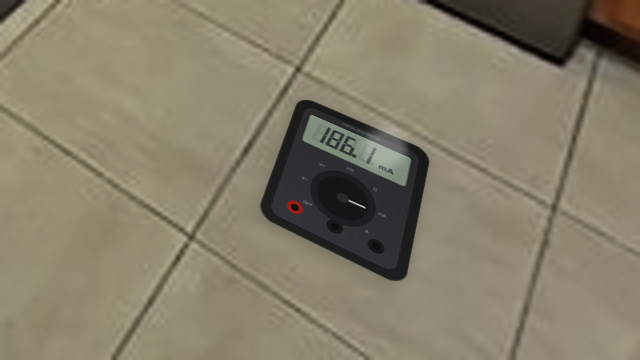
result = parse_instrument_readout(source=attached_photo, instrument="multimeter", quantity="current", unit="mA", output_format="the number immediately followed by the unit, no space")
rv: 186.1mA
